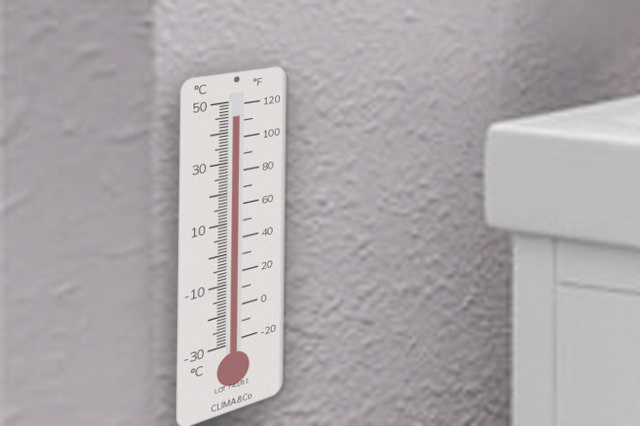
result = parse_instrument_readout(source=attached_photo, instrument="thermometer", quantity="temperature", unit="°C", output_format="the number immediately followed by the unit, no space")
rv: 45°C
